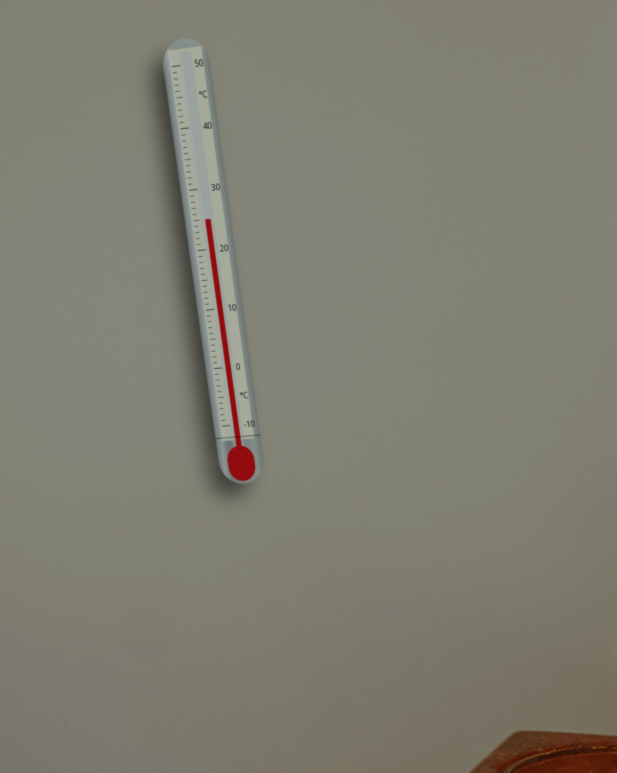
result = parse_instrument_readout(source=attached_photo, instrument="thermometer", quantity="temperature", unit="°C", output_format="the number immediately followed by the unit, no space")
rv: 25°C
